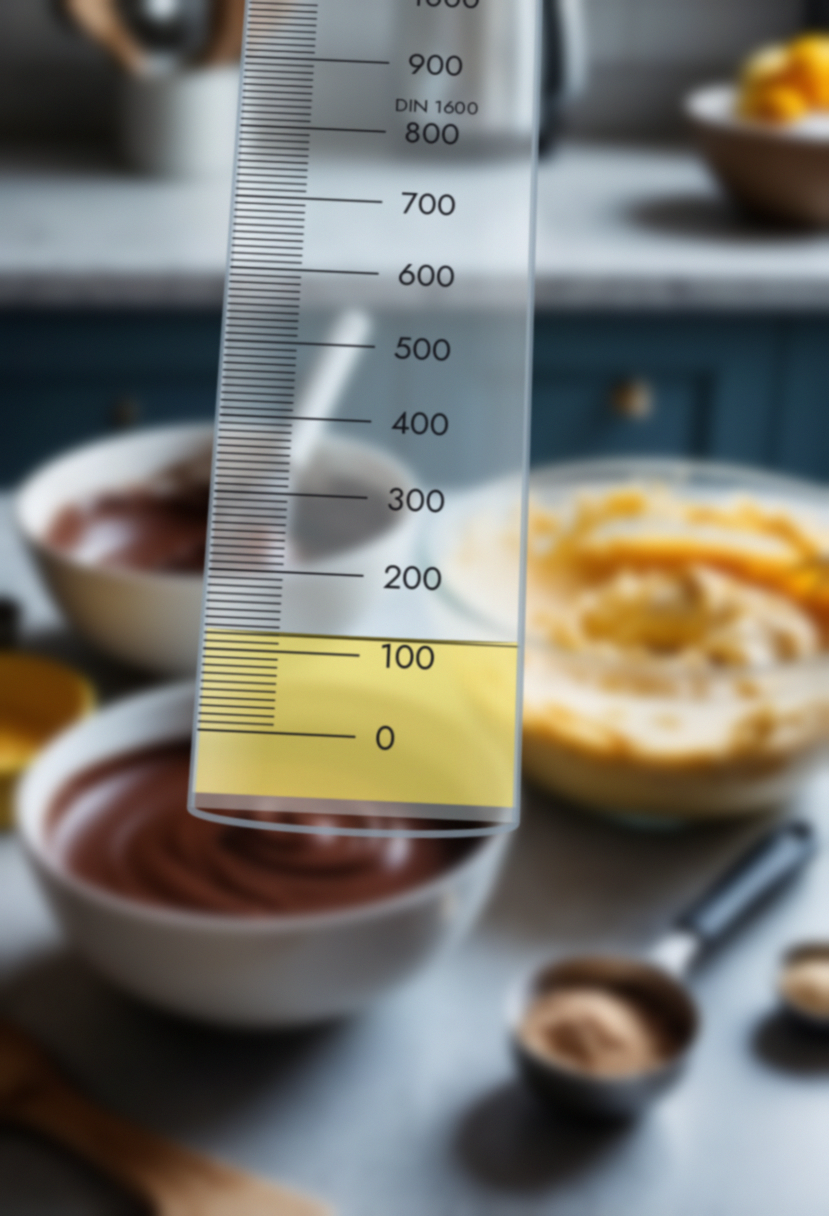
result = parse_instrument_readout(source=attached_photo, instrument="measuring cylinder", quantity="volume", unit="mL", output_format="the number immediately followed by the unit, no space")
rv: 120mL
